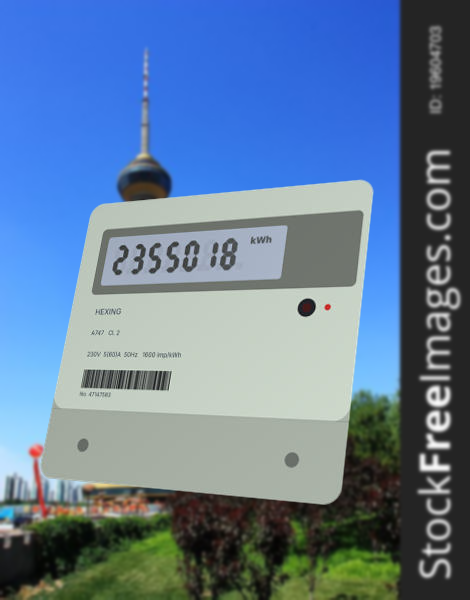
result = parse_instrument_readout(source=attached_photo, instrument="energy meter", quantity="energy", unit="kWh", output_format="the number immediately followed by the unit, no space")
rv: 2355018kWh
